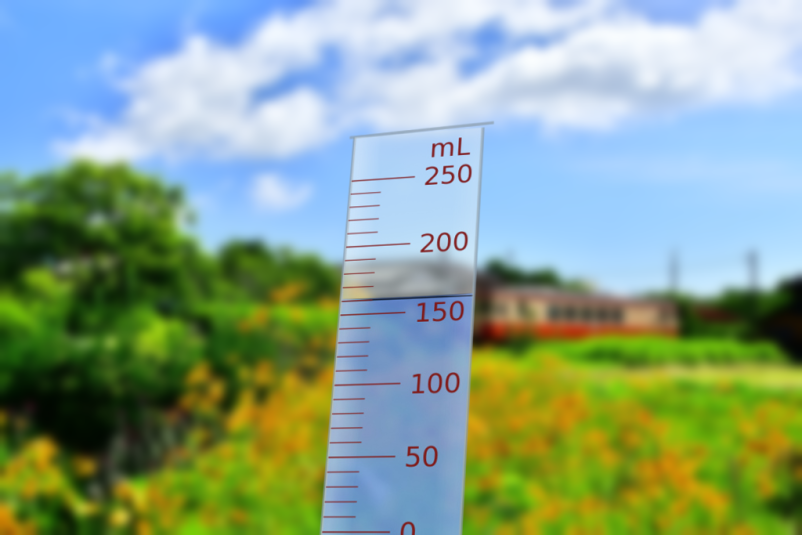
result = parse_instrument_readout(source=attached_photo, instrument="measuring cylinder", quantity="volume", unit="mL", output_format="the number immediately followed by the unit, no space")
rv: 160mL
